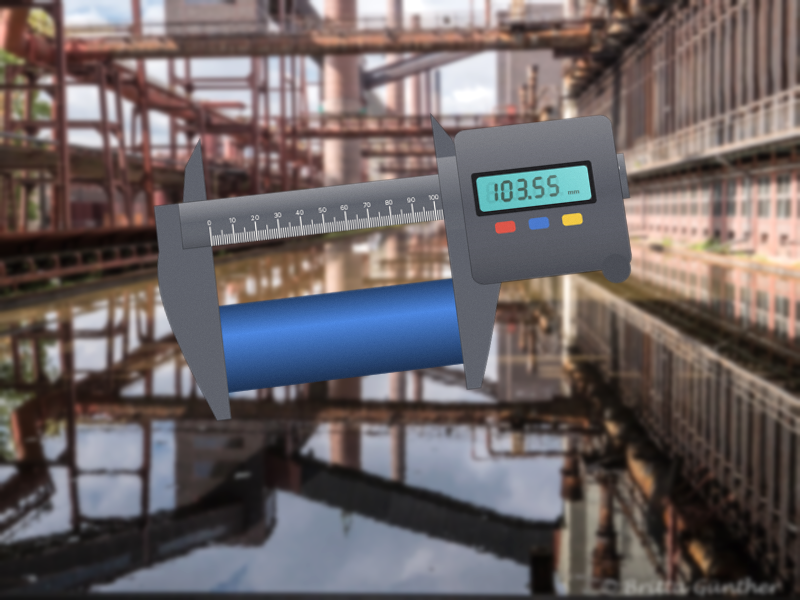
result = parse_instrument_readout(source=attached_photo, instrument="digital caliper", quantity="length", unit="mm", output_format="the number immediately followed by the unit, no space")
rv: 103.55mm
